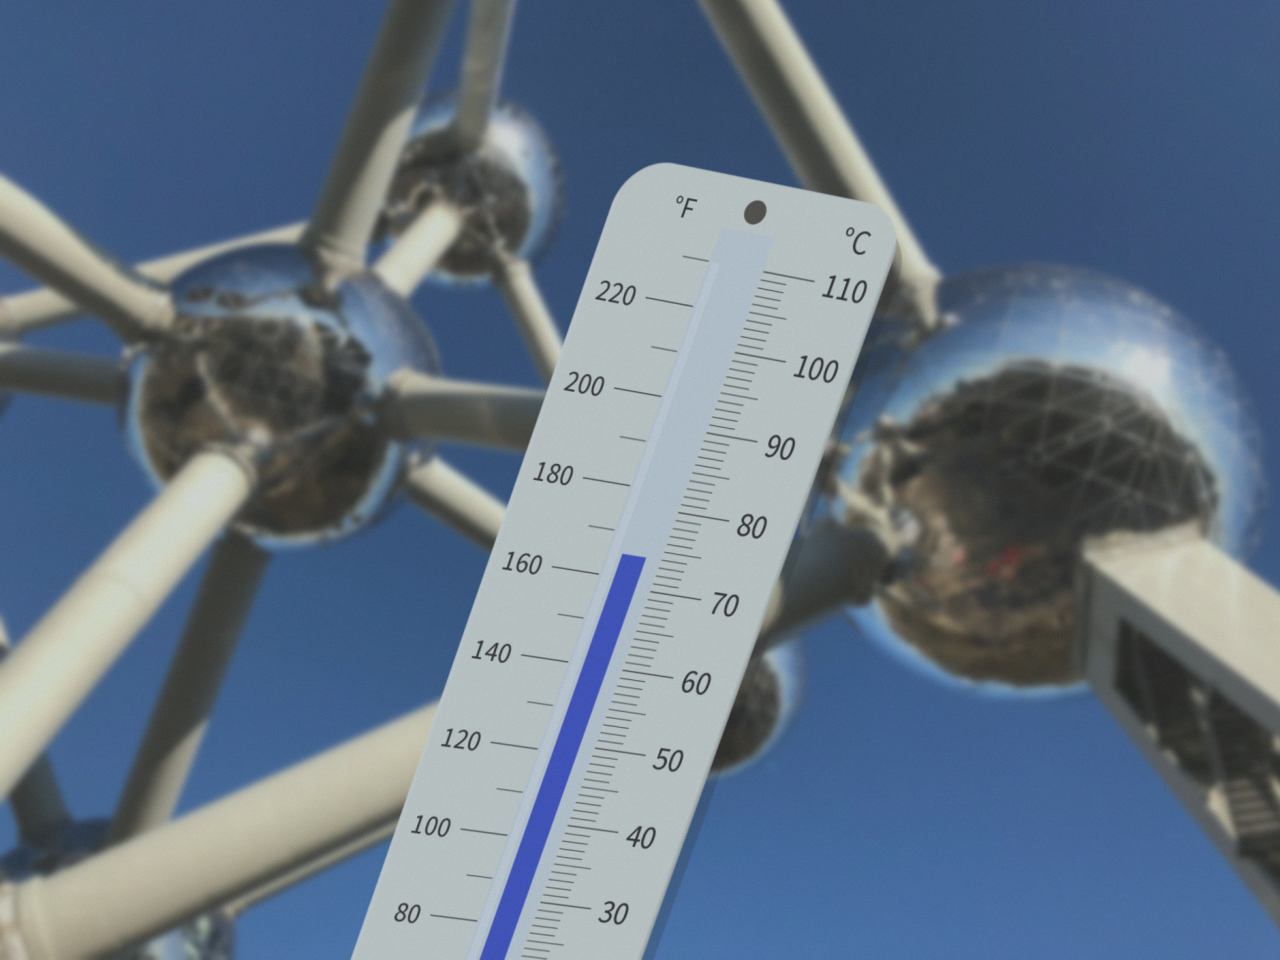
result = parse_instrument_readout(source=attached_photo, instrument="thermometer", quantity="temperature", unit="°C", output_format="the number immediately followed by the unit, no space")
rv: 74°C
